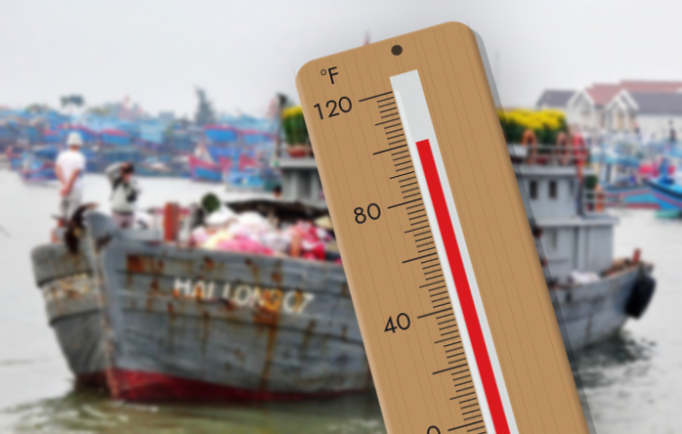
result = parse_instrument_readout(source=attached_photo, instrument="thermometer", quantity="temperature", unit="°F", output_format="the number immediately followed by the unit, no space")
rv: 100°F
